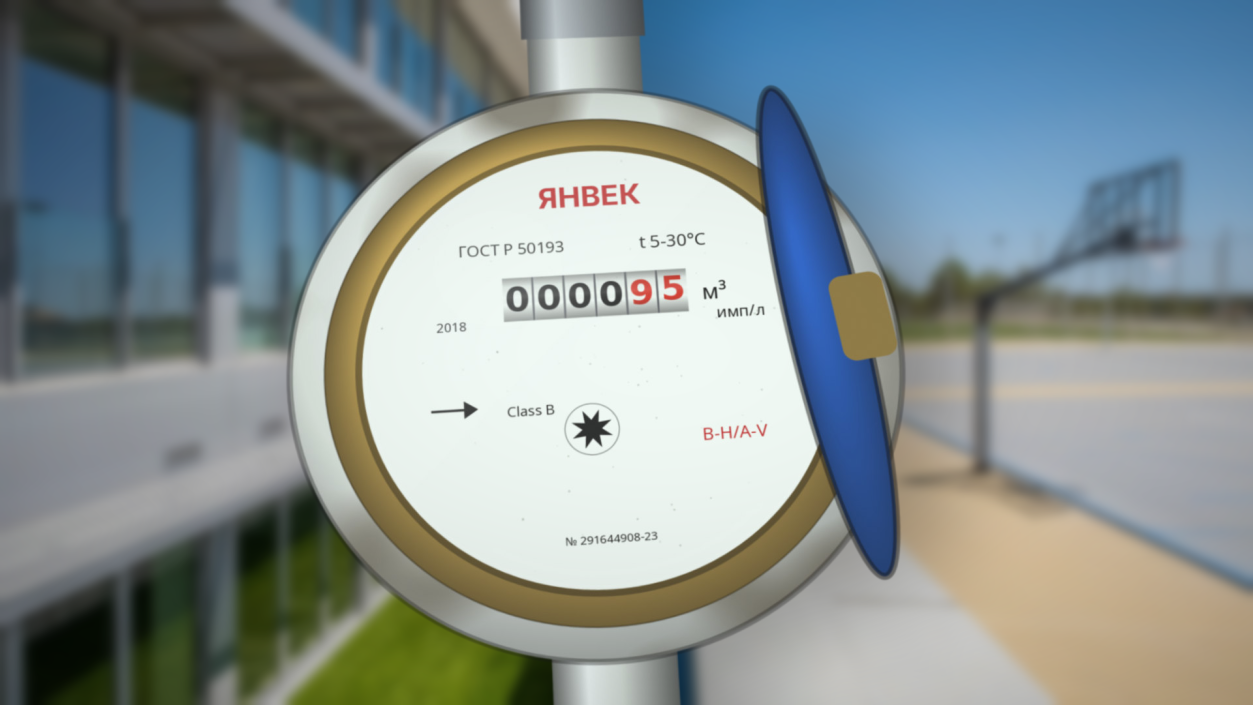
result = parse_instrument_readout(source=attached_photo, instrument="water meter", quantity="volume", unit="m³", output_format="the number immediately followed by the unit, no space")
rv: 0.95m³
